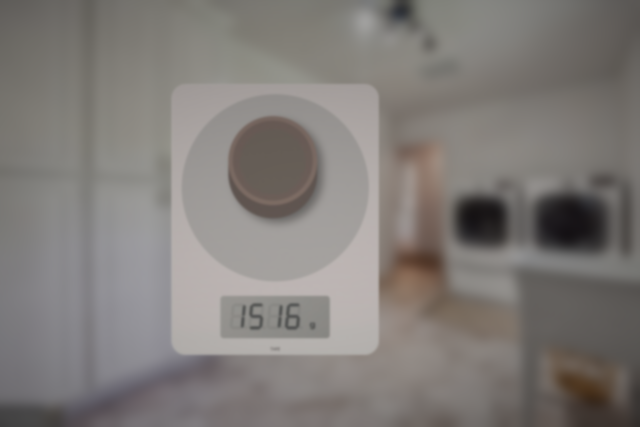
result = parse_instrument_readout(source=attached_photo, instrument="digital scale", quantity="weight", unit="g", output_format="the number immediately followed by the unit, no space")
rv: 1516g
